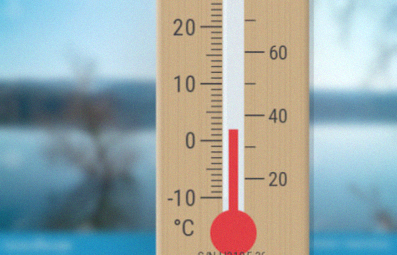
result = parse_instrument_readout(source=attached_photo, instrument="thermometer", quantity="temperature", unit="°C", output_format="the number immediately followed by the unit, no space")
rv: 2°C
